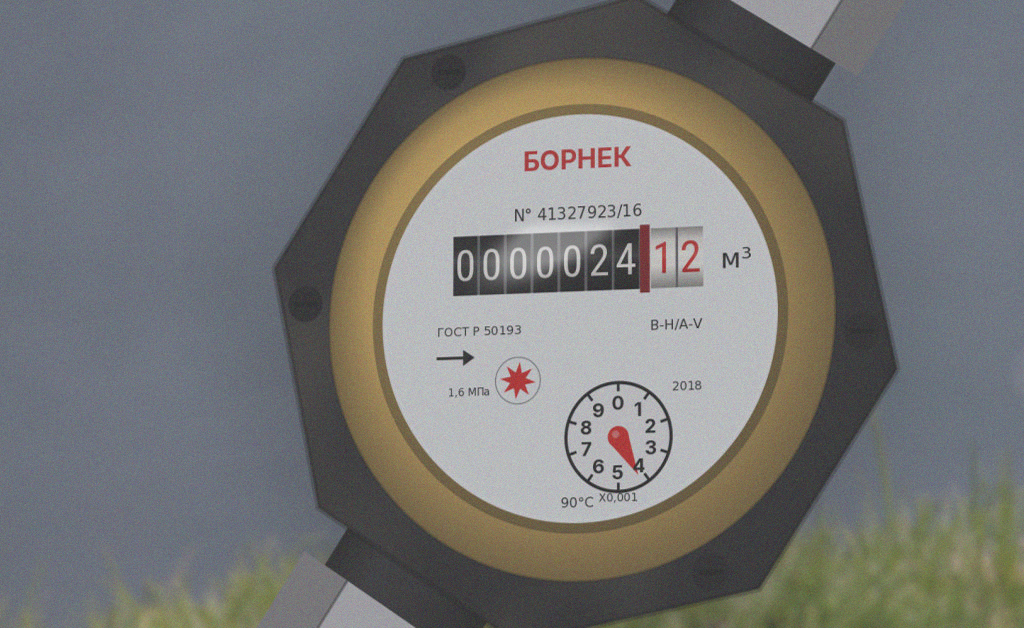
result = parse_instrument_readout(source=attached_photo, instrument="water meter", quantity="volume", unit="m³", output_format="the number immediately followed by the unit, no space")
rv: 24.124m³
